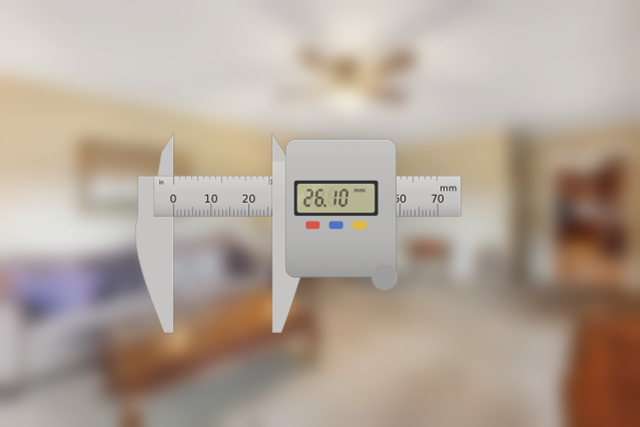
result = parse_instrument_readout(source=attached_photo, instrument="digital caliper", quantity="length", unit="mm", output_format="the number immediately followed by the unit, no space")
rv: 26.10mm
